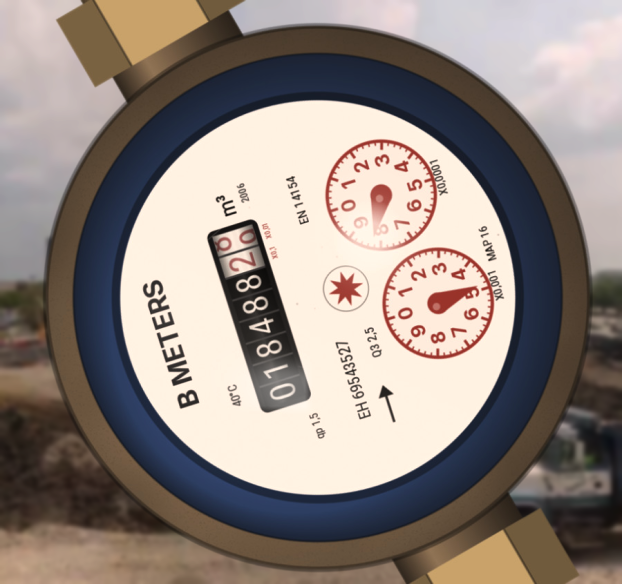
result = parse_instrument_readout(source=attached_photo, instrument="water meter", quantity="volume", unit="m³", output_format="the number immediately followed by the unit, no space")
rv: 18488.2848m³
